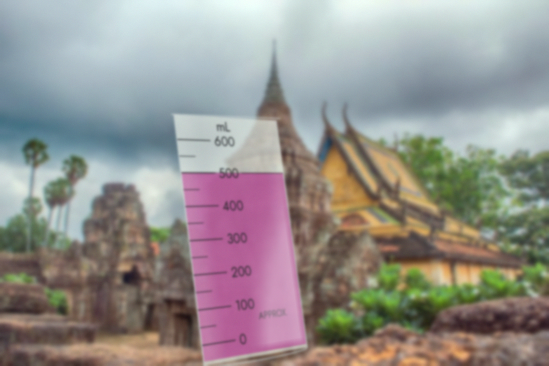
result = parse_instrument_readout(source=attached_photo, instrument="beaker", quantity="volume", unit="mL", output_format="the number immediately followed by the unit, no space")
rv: 500mL
